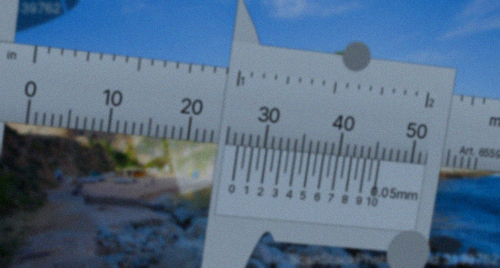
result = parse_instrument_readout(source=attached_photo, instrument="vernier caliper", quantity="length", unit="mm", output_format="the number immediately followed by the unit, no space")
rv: 26.5mm
